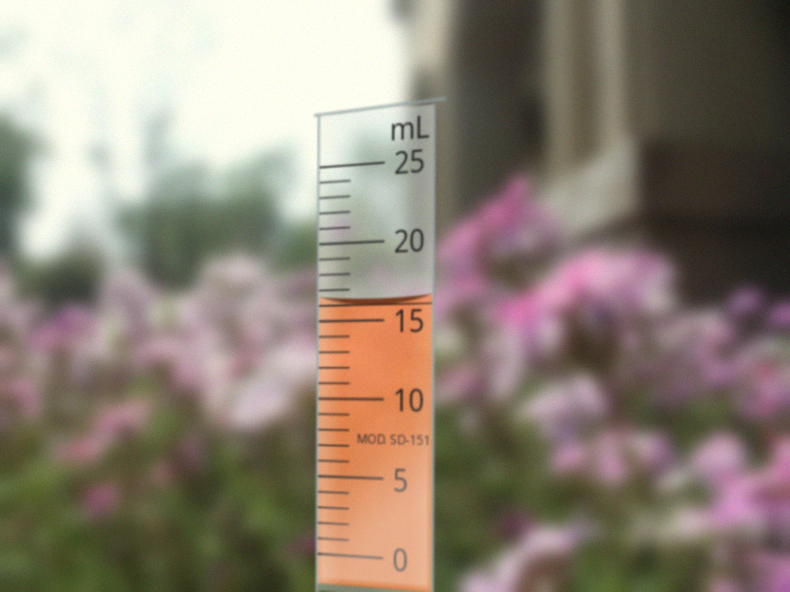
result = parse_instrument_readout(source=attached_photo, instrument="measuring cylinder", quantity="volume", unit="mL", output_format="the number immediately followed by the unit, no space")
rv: 16mL
